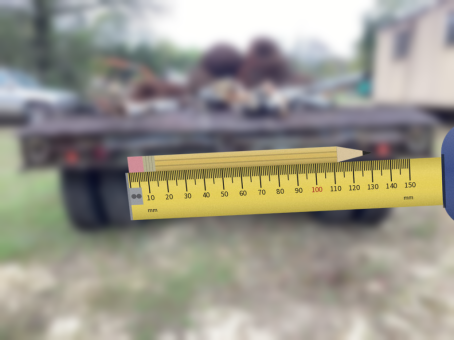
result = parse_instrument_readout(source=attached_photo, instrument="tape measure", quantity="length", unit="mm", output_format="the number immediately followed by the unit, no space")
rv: 130mm
